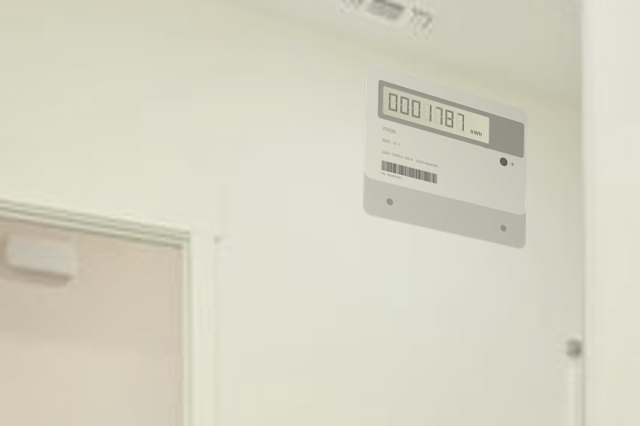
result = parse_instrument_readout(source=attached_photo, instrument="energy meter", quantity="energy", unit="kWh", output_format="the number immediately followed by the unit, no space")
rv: 1787kWh
